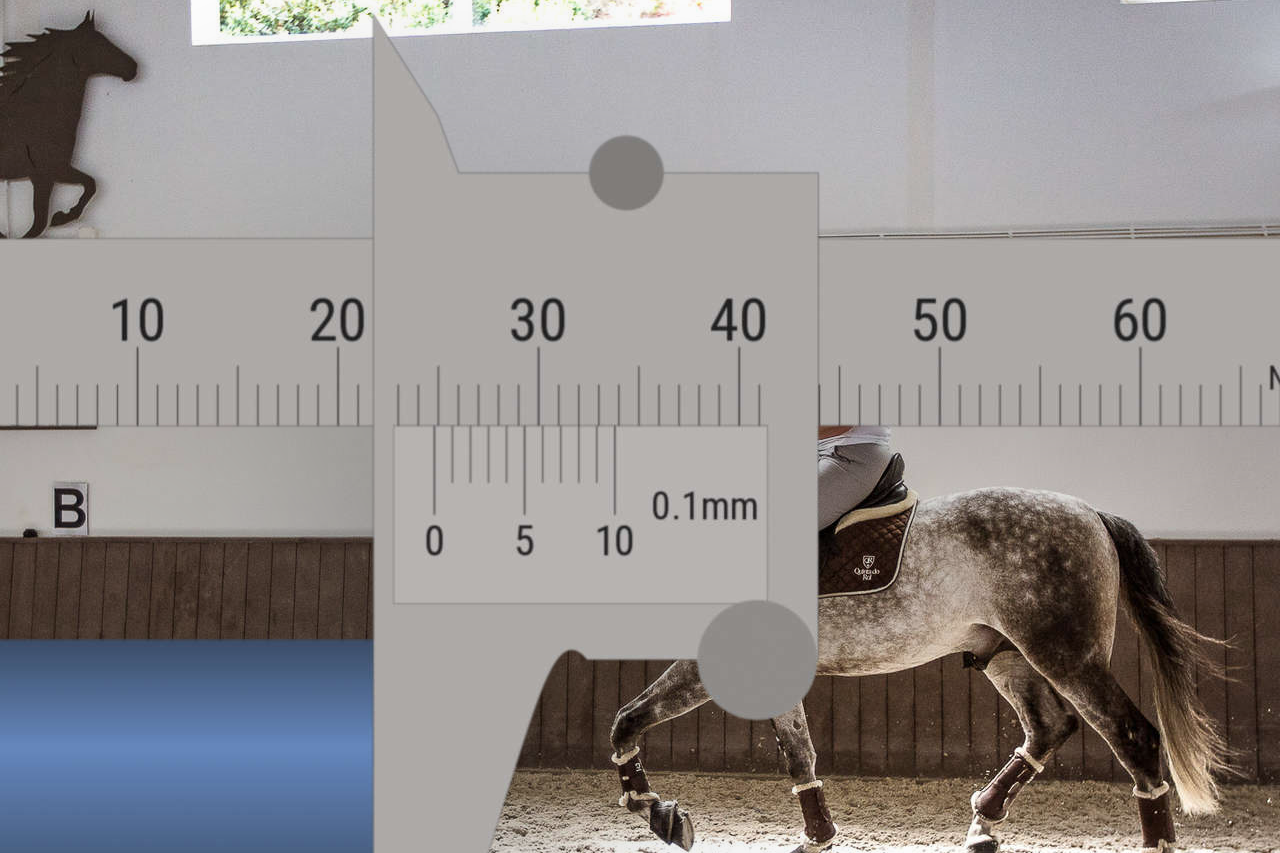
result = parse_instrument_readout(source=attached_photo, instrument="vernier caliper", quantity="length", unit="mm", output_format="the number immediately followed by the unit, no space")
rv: 24.8mm
